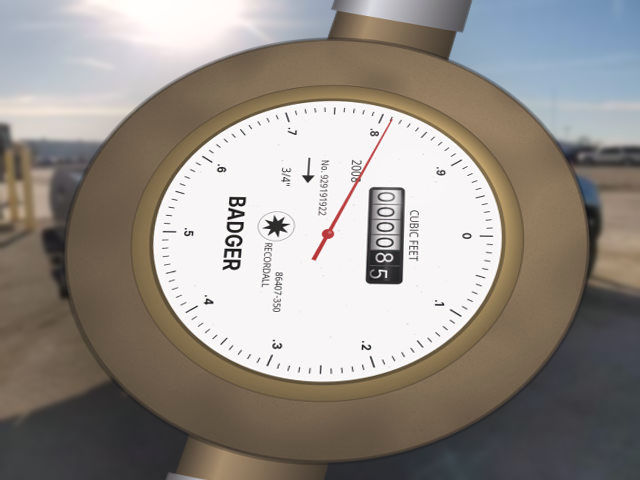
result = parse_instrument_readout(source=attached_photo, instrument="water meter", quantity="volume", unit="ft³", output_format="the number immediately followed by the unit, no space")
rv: 84.81ft³
